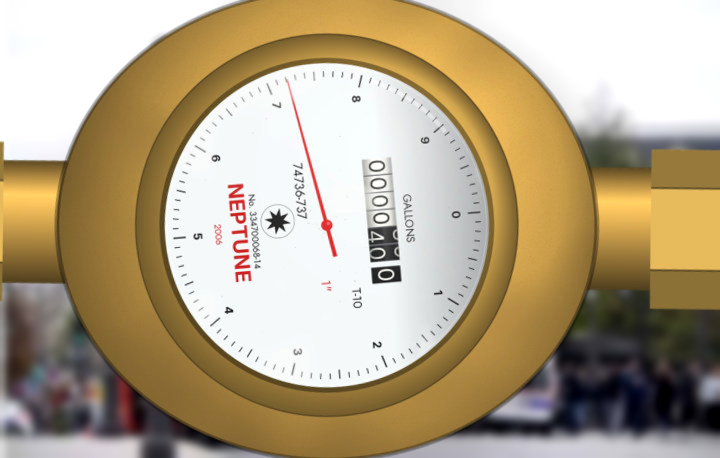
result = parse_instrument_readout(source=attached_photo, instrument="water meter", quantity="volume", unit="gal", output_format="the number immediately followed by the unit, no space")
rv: 397.2gal
